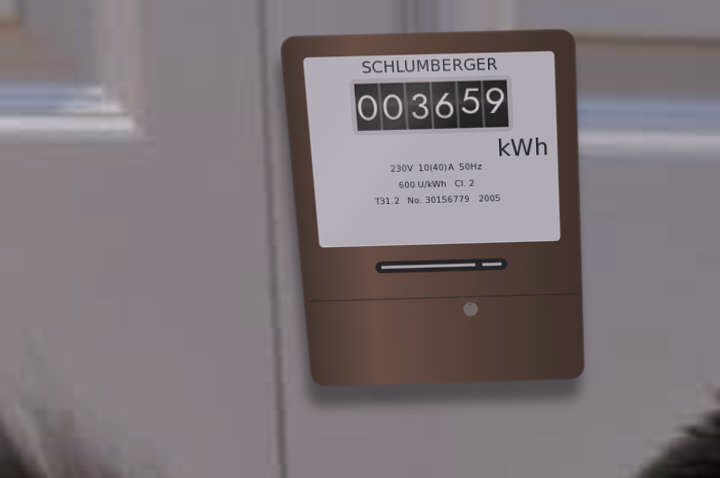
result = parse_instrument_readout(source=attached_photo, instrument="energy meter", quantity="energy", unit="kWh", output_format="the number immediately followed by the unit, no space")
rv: 3659kWh
